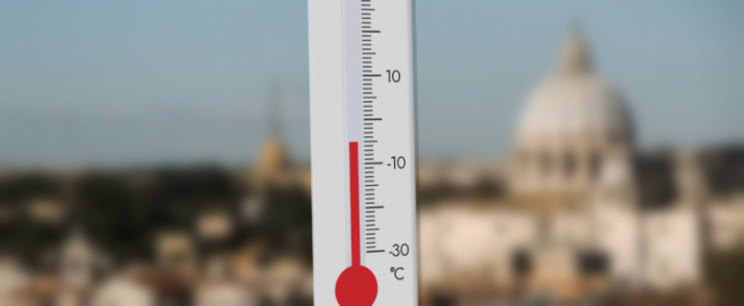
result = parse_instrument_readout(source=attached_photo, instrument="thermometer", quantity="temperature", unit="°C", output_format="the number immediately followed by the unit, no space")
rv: -5°C
